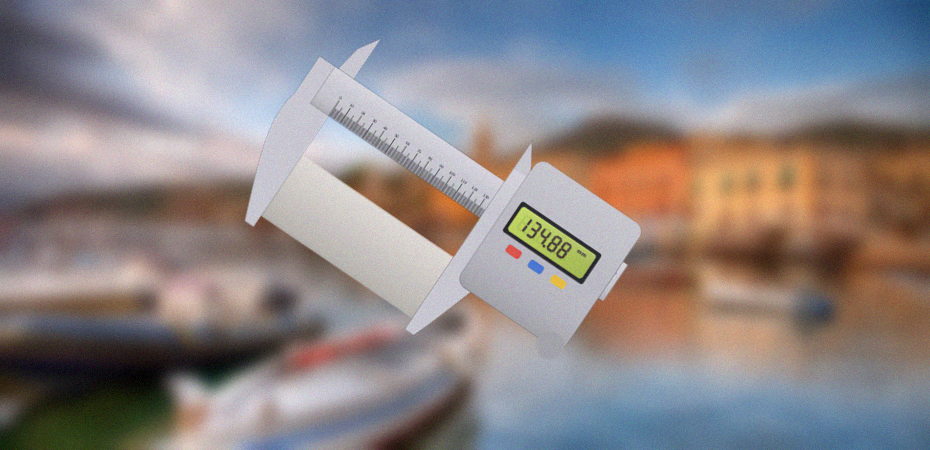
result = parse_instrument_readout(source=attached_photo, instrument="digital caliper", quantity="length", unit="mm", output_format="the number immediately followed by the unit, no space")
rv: 134.88mm
